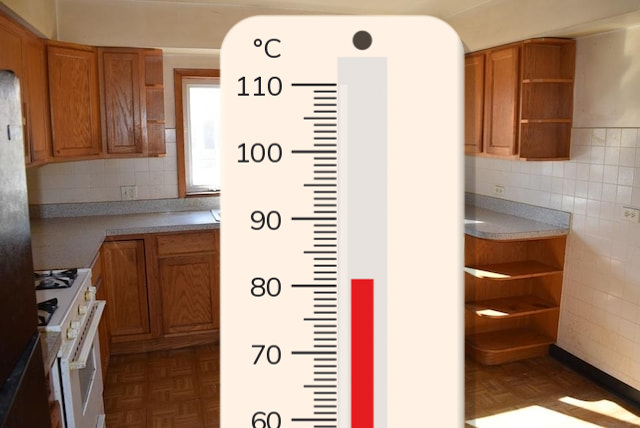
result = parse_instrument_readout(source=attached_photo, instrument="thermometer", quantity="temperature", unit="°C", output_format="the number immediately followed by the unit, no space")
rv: 81°C
